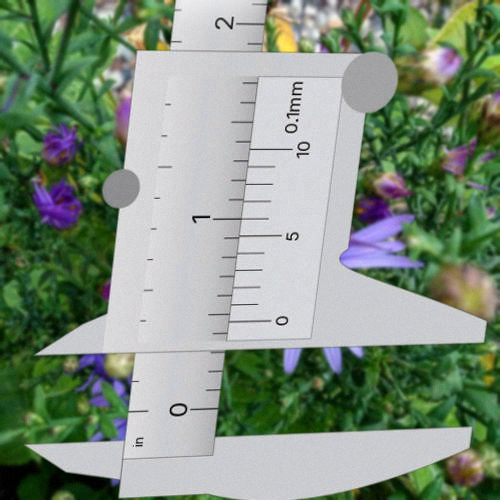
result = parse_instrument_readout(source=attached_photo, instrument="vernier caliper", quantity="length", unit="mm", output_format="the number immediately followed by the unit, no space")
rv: 4.6mm
